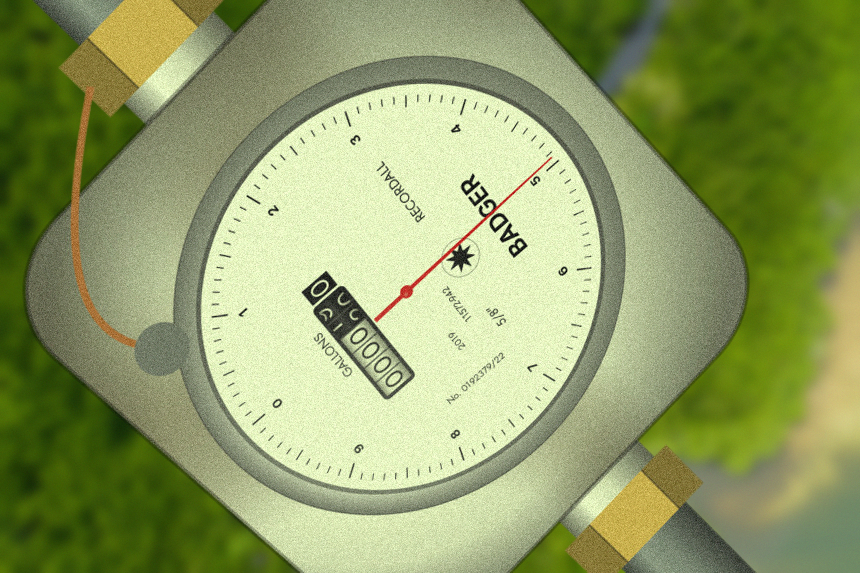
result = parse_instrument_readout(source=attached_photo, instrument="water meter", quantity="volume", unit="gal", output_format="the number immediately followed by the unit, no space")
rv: 194.9gal
